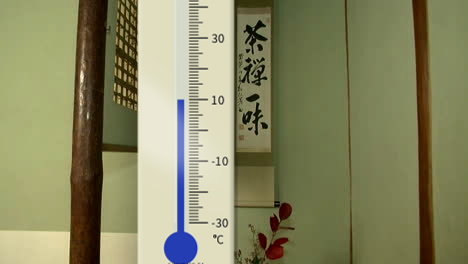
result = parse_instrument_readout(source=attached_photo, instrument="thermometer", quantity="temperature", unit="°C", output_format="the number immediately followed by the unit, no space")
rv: 10°C
